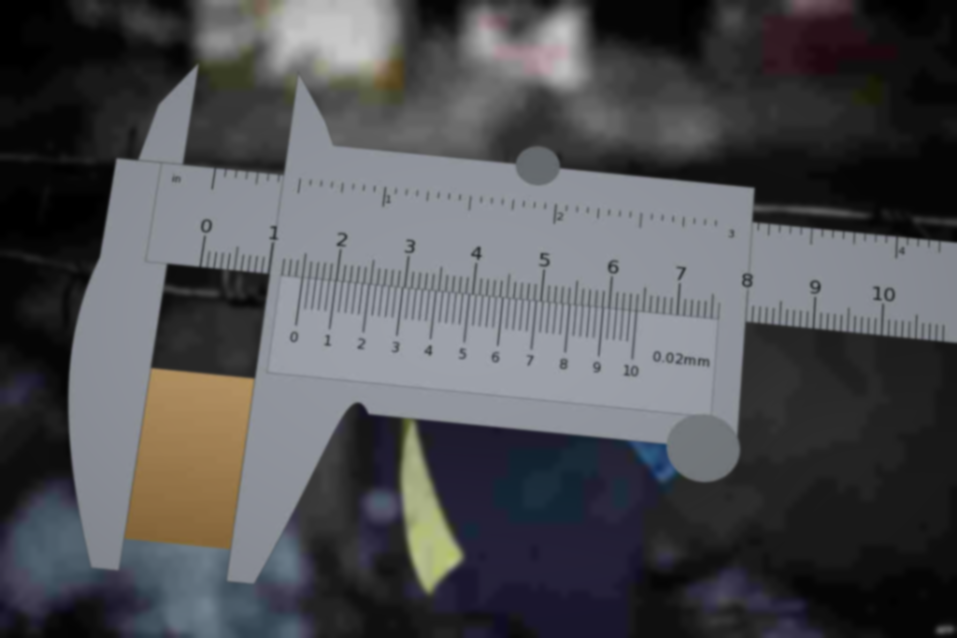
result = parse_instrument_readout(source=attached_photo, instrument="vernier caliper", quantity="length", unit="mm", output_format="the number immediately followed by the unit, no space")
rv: 15.0mm
